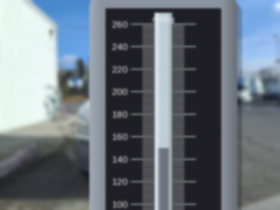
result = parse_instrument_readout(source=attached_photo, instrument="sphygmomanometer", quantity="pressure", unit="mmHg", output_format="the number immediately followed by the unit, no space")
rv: 150mmHg
